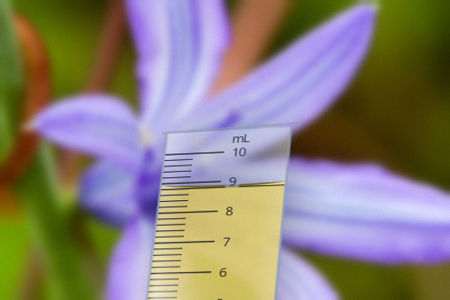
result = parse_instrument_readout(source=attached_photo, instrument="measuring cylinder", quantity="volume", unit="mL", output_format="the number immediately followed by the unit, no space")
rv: 8.8mL
